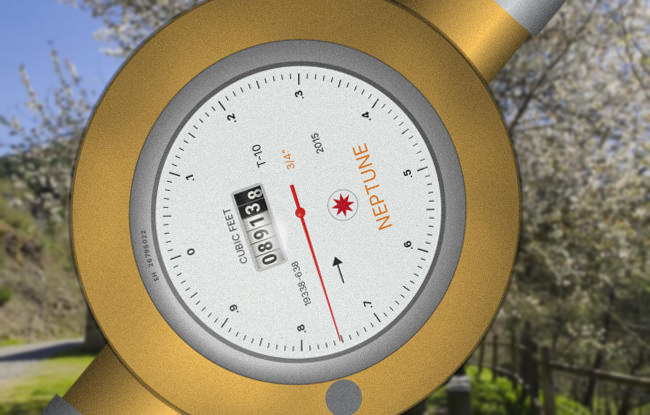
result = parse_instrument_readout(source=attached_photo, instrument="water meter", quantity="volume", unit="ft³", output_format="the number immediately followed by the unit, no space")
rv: 89137.75ft³
